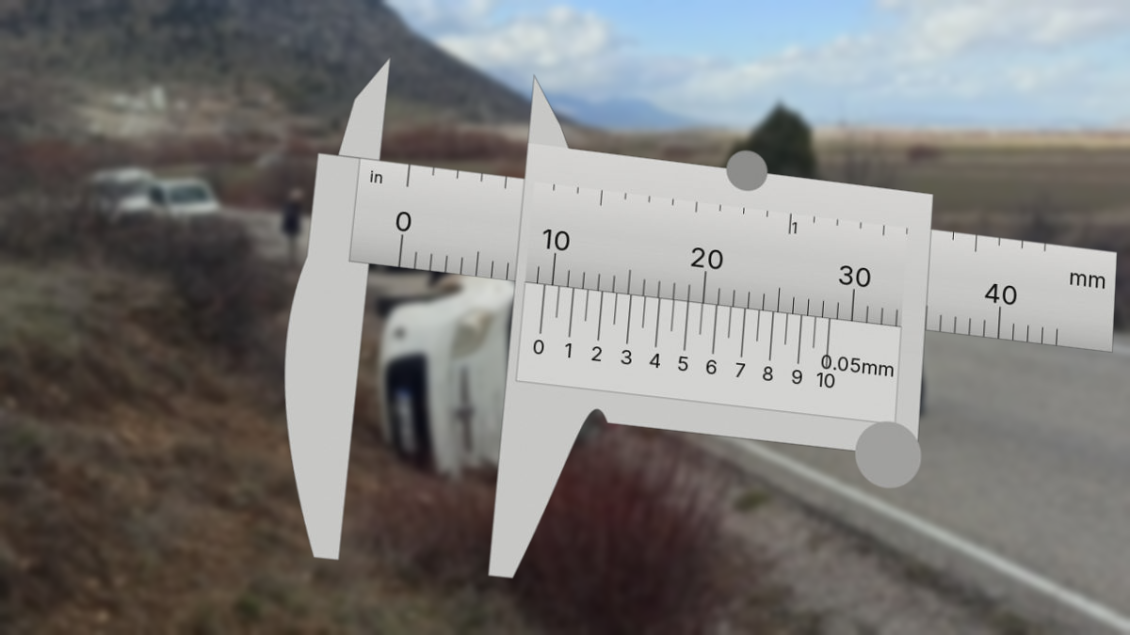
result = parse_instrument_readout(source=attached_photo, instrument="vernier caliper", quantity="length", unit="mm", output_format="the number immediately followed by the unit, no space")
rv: 9.5mm
